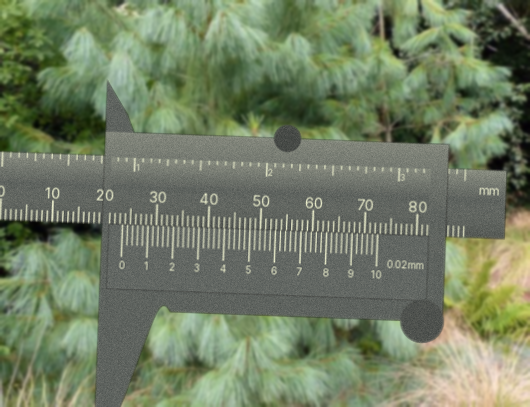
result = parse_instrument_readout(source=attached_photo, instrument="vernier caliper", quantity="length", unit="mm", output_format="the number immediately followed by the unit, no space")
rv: 23.5mm
